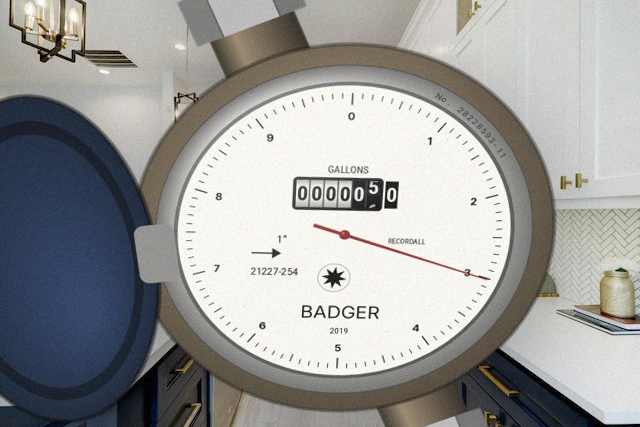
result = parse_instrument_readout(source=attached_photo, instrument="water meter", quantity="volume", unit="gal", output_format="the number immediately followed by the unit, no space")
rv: 53.0gal
